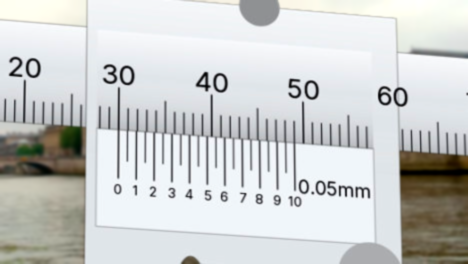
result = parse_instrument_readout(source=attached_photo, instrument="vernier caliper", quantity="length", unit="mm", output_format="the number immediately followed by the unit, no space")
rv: 30.0mm
